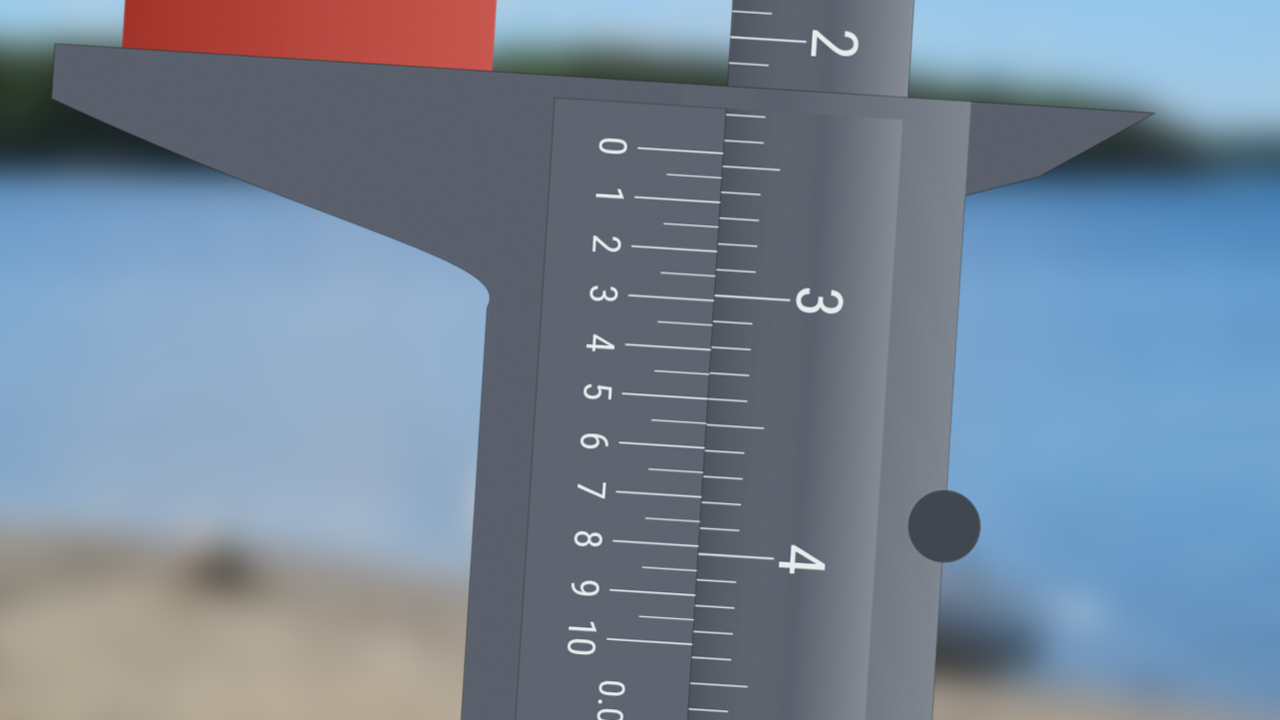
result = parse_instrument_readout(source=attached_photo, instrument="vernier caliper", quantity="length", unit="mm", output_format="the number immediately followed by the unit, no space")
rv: 24.50mm
